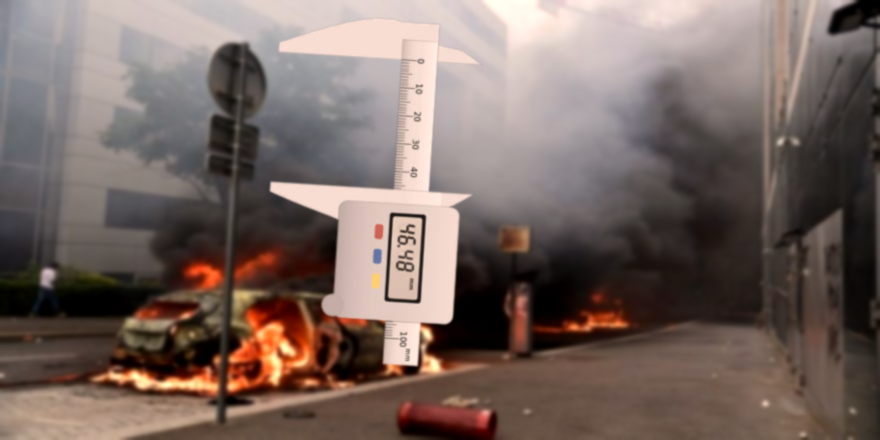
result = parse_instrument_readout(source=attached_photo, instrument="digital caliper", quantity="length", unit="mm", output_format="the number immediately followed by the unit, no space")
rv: 46.48mm
